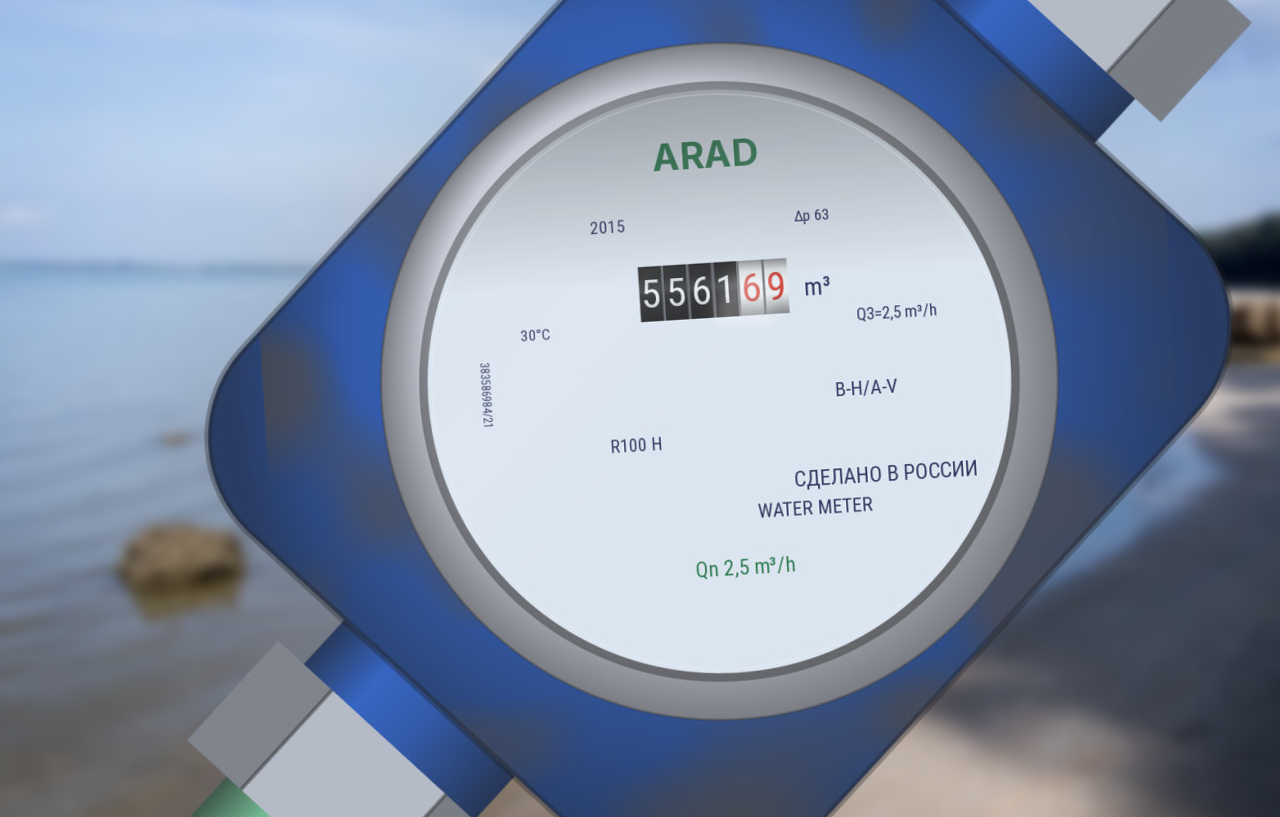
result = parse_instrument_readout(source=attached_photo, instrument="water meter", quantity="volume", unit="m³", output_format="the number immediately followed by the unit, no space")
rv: 5561.69m³
